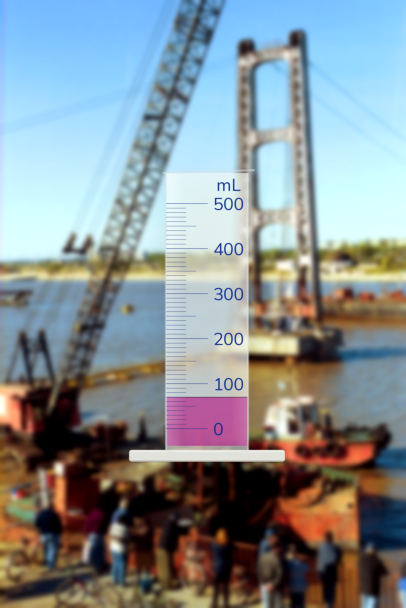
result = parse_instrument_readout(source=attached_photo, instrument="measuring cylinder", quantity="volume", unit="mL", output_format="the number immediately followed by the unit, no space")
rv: 70mL
